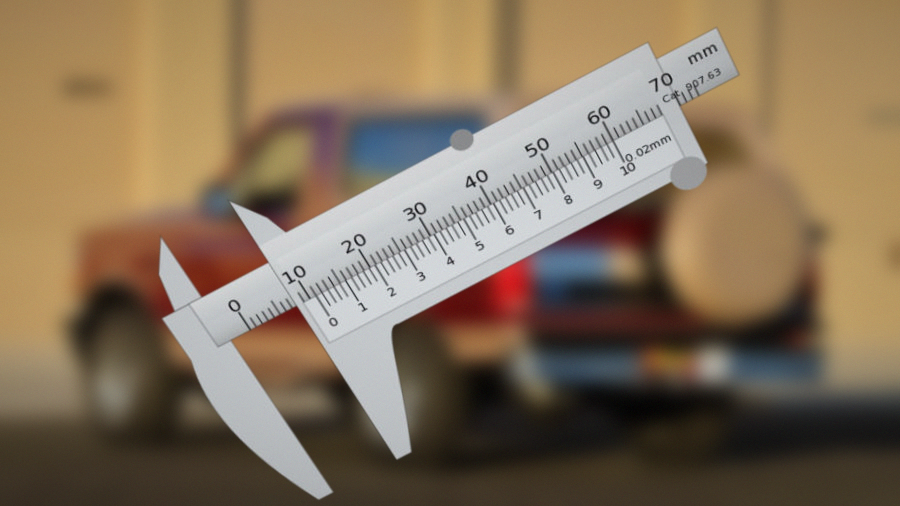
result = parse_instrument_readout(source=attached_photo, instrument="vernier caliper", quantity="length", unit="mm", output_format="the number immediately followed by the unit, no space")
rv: 11.0mm
